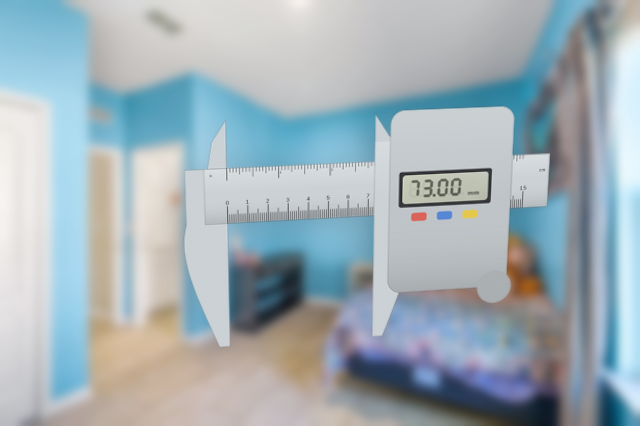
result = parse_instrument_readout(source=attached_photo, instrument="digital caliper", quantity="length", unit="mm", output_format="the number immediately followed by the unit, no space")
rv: 73.00mm
